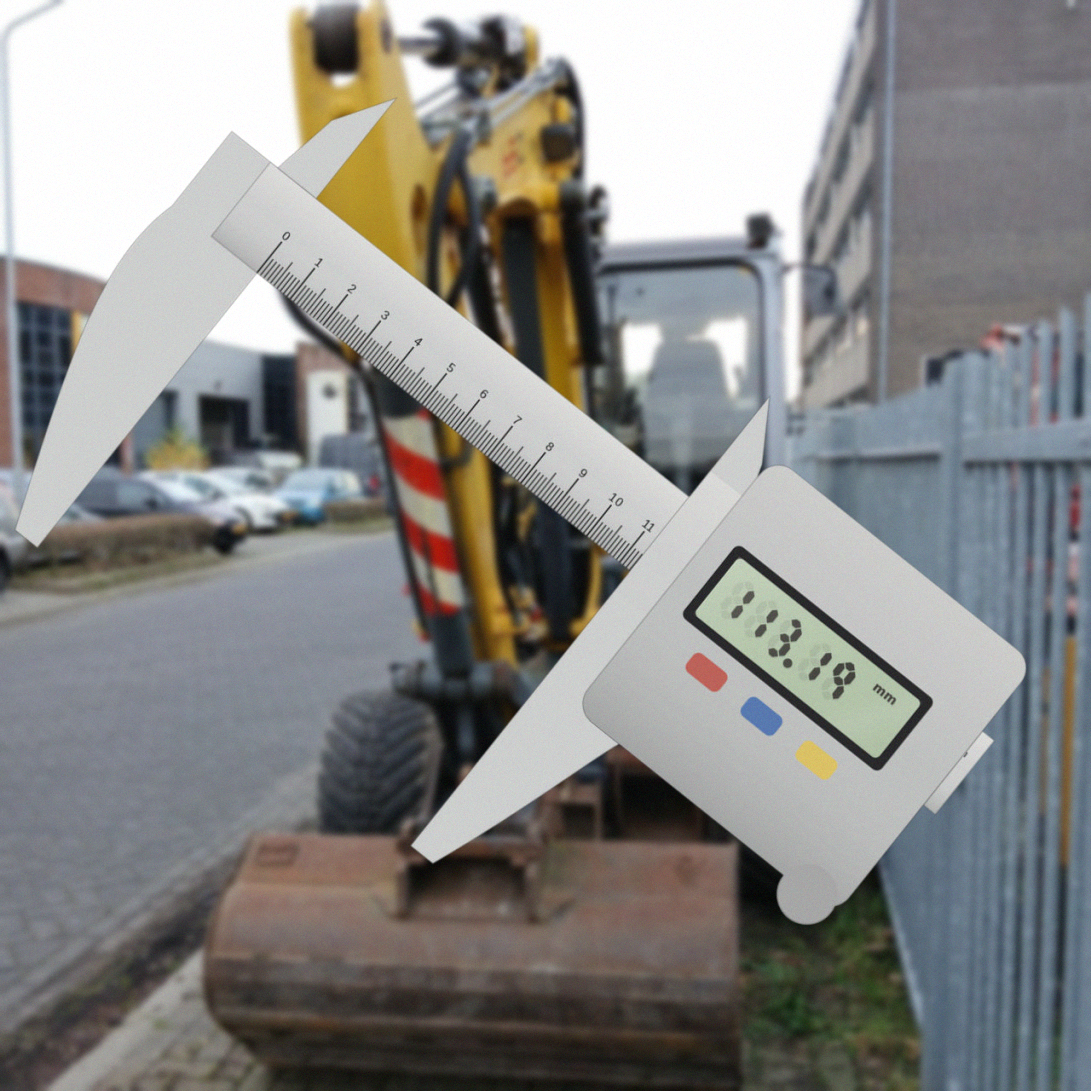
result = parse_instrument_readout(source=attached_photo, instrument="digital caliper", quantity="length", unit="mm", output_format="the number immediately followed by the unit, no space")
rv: 113.19mm
